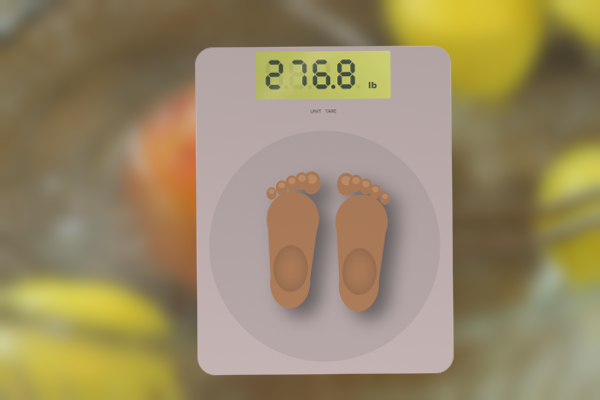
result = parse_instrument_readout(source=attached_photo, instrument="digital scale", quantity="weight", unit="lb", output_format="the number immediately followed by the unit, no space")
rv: 276.8lb
